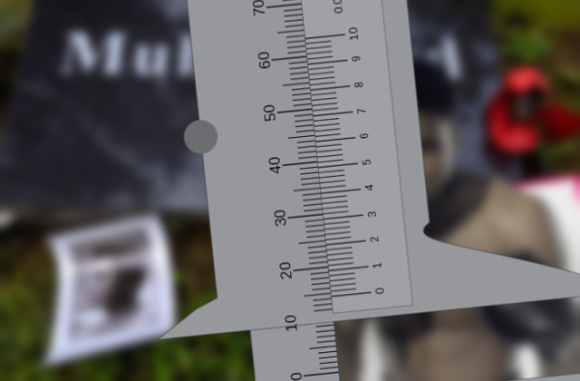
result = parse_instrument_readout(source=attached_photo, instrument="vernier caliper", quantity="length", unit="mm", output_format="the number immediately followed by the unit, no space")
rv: 14.4mm
